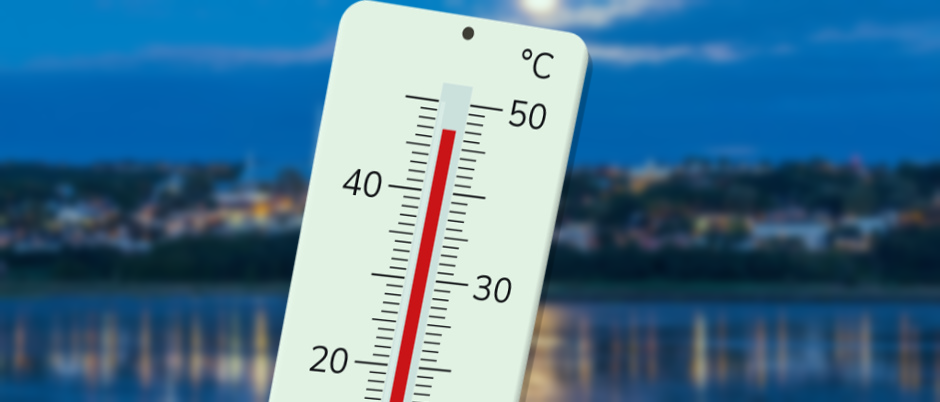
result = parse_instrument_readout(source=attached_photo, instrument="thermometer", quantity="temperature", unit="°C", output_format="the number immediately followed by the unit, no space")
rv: 47°C
